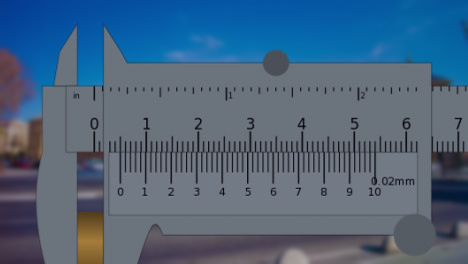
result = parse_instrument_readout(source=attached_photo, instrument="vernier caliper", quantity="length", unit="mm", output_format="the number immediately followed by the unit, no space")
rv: 5.0mm
